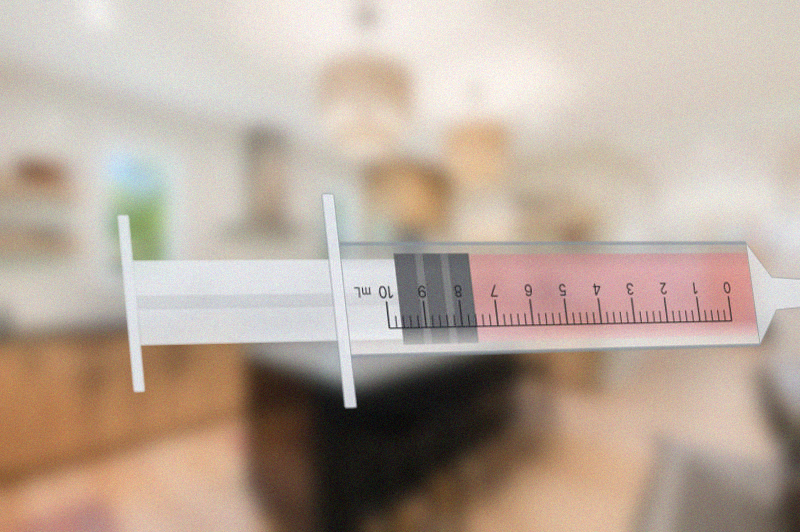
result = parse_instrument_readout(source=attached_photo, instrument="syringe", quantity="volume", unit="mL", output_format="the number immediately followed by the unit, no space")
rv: 7.6mL
